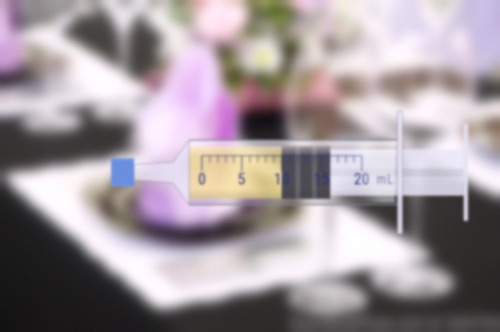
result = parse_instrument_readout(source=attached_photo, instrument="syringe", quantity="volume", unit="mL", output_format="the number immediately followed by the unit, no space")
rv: 10mL
